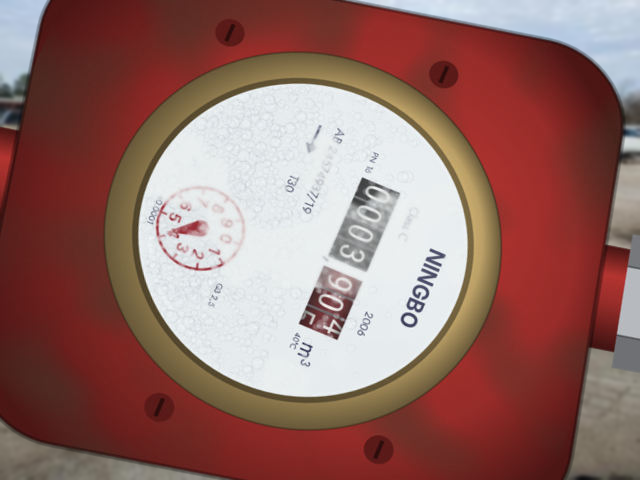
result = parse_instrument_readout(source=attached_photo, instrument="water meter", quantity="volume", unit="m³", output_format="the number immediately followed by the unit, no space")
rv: 3.9044m³
